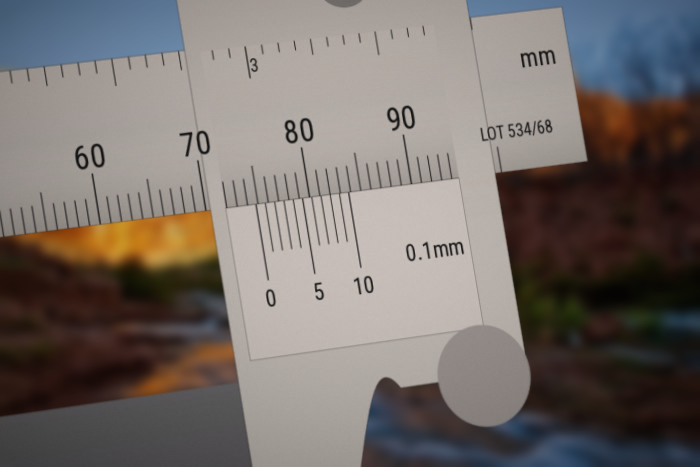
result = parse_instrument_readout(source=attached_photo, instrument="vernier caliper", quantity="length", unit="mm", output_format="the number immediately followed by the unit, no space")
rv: 74.8mm
